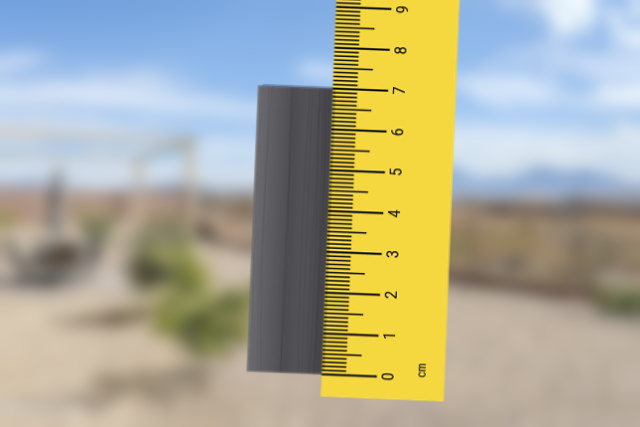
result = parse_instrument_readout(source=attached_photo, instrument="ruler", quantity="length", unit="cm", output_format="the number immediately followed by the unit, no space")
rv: 7cm
